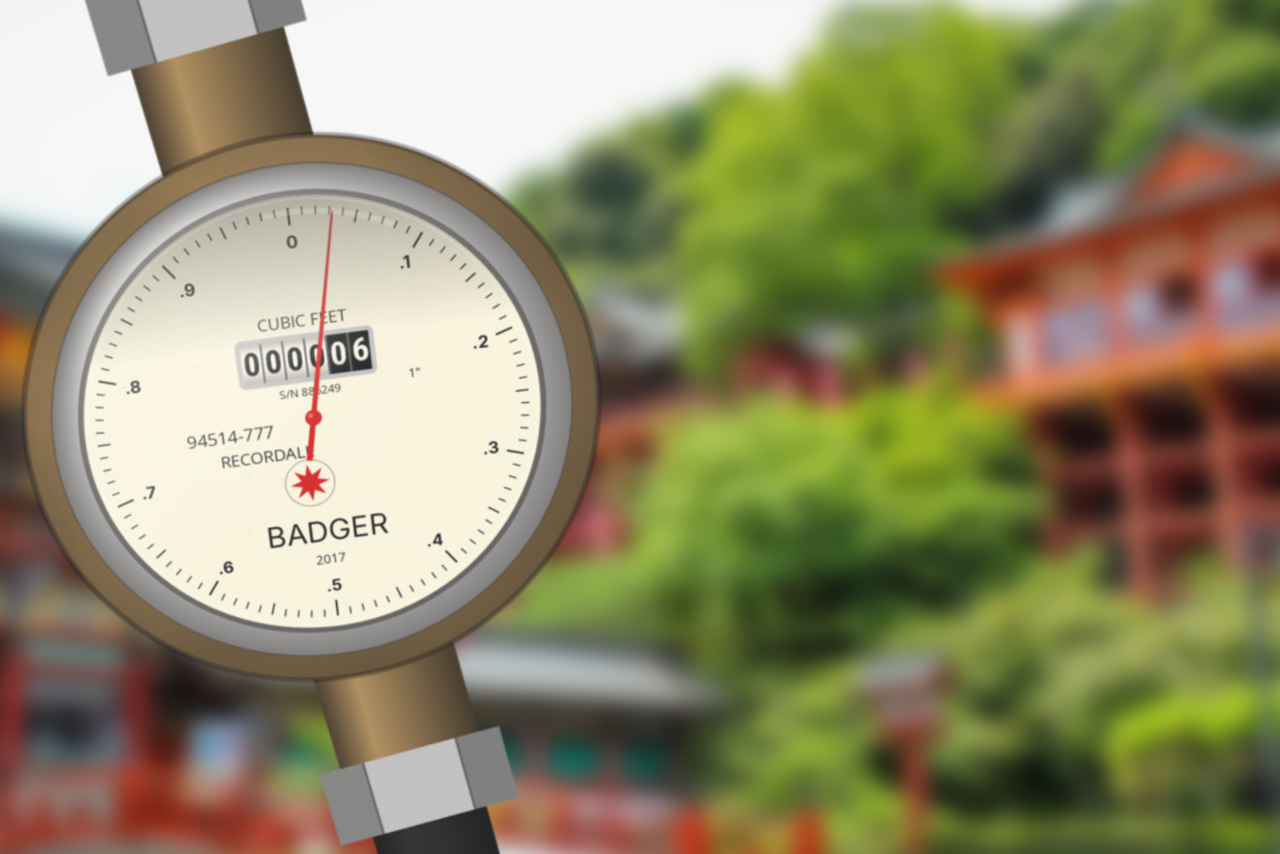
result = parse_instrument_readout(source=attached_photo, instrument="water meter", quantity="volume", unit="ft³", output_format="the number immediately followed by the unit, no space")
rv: 6.03ft³
